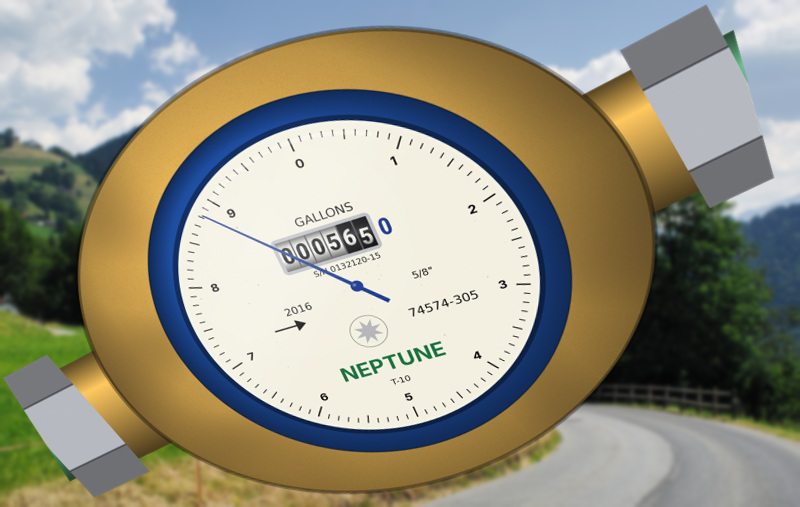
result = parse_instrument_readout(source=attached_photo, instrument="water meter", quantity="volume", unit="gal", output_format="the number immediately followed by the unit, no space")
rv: 5648.8gal
